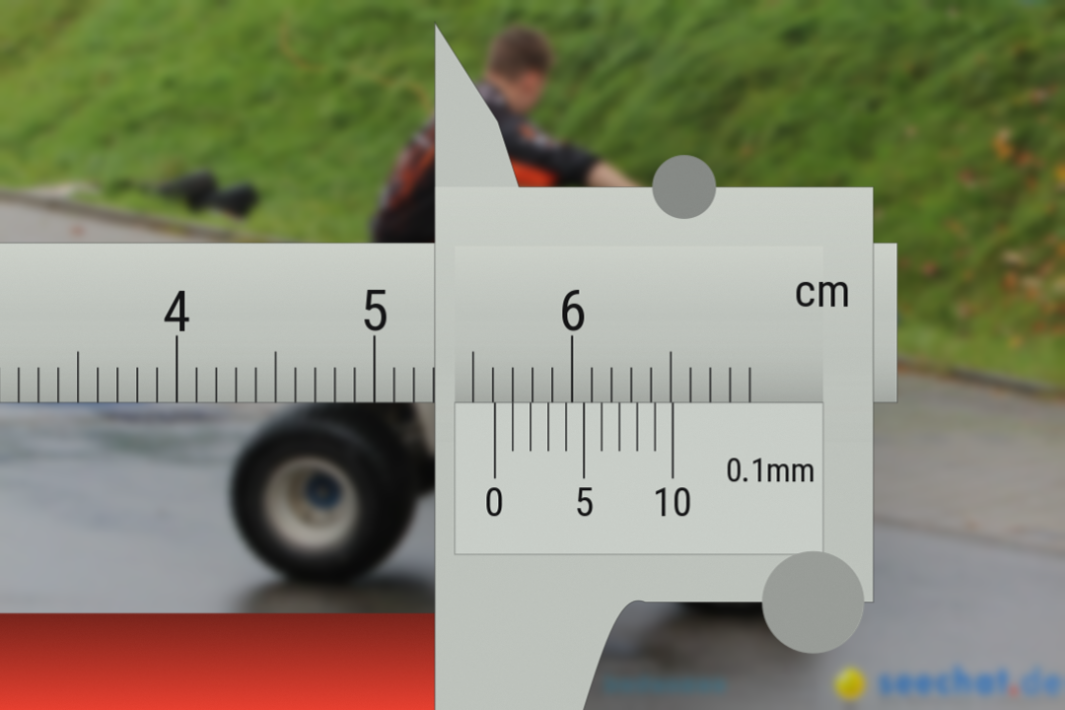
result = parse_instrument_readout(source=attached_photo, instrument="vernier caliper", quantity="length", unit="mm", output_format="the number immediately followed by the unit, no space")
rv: 56.1mm
